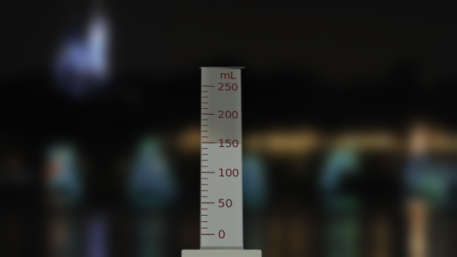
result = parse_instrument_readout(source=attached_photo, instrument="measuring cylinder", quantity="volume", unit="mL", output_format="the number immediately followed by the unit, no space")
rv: 150mL
